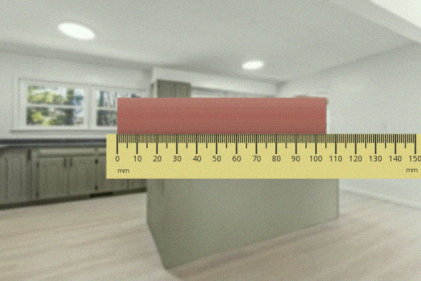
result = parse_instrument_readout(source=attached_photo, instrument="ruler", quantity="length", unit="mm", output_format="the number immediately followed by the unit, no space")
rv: 105mm
